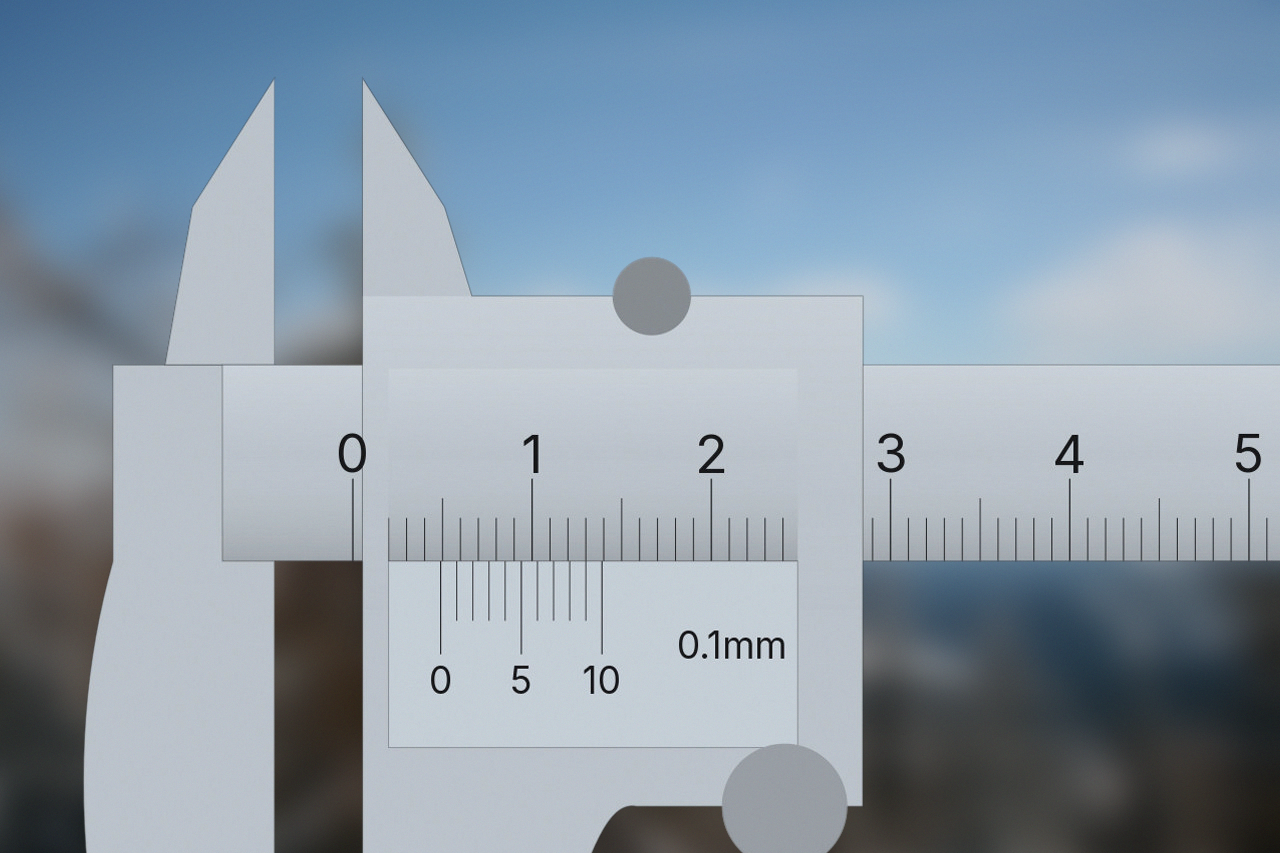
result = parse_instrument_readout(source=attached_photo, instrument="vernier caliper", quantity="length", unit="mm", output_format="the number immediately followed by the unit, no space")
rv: 4.9mm
